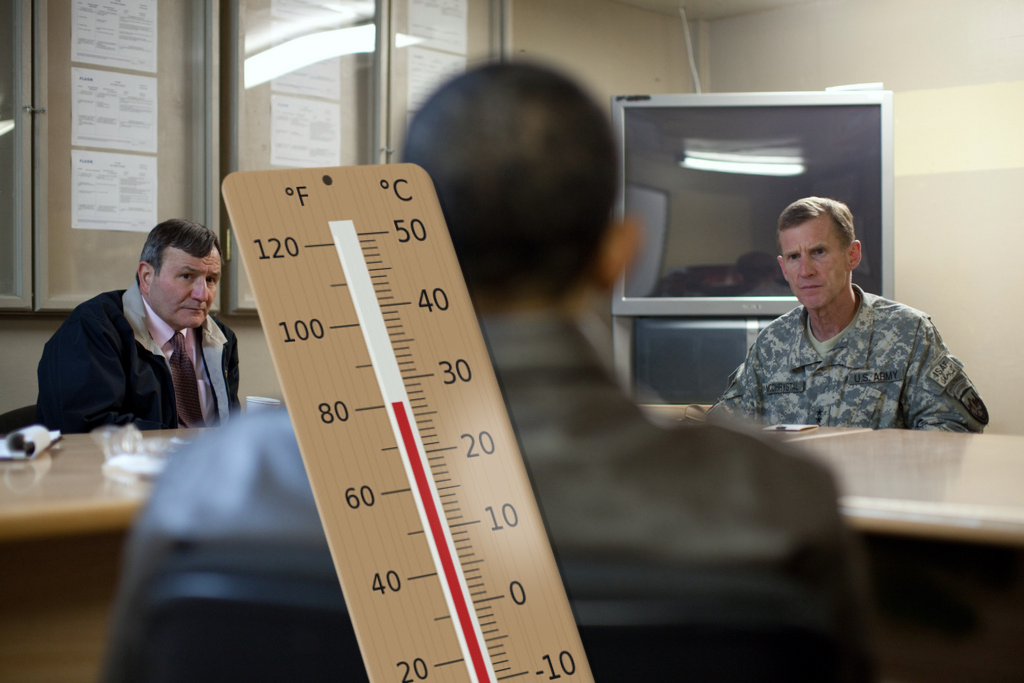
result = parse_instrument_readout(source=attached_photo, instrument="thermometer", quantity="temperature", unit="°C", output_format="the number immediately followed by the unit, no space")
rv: 27°C
